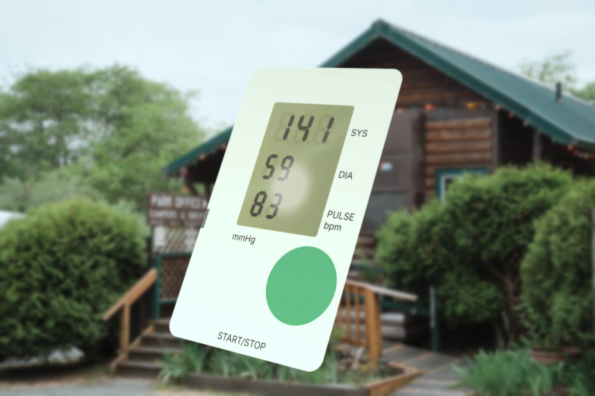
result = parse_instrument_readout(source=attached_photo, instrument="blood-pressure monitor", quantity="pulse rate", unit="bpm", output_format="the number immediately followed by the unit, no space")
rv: 83bpm
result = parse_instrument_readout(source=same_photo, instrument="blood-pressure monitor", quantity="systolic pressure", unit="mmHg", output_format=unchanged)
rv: 141mmHg
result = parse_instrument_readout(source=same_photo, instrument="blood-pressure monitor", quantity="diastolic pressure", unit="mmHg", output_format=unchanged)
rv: 59mmHg
